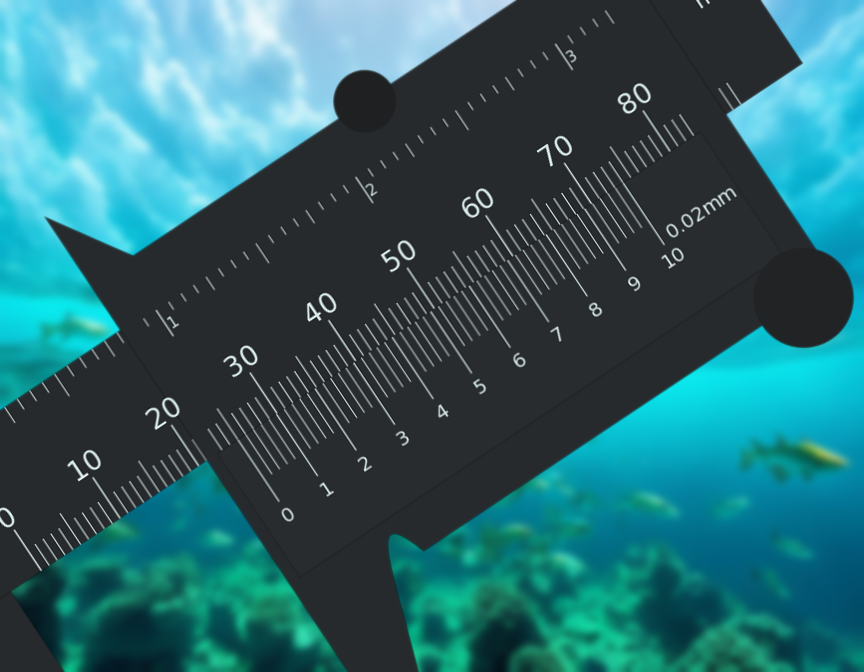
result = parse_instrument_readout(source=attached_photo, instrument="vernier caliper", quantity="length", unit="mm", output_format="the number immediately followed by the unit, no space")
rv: 25.0mm
